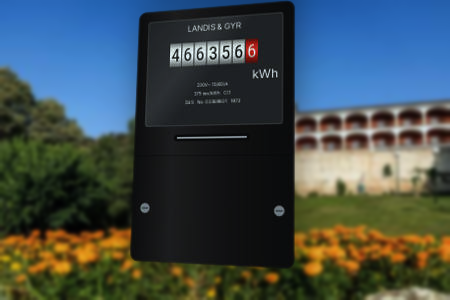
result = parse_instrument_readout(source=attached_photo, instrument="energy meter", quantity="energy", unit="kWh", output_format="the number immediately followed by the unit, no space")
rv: 466356.6kWh
